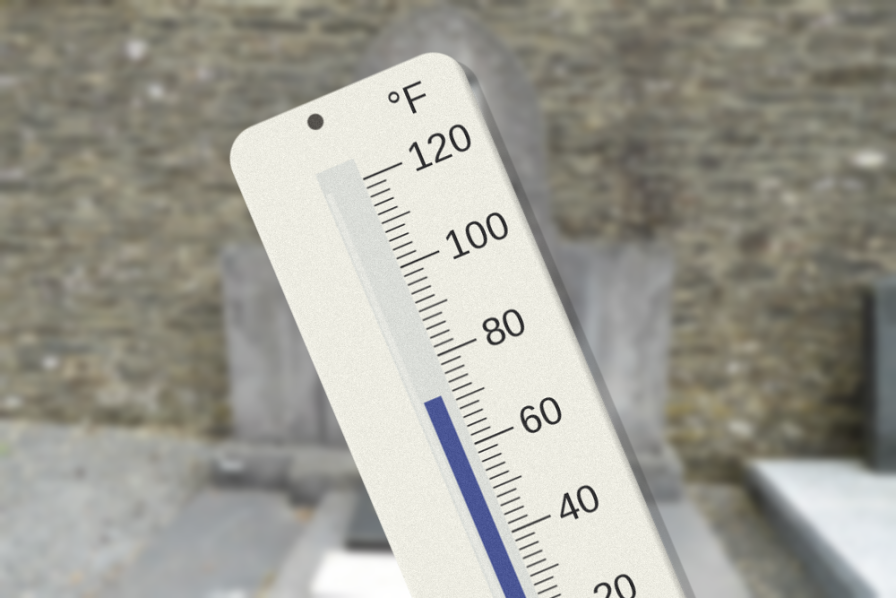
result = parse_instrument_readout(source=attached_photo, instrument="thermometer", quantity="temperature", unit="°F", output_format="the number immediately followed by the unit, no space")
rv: 72°F
